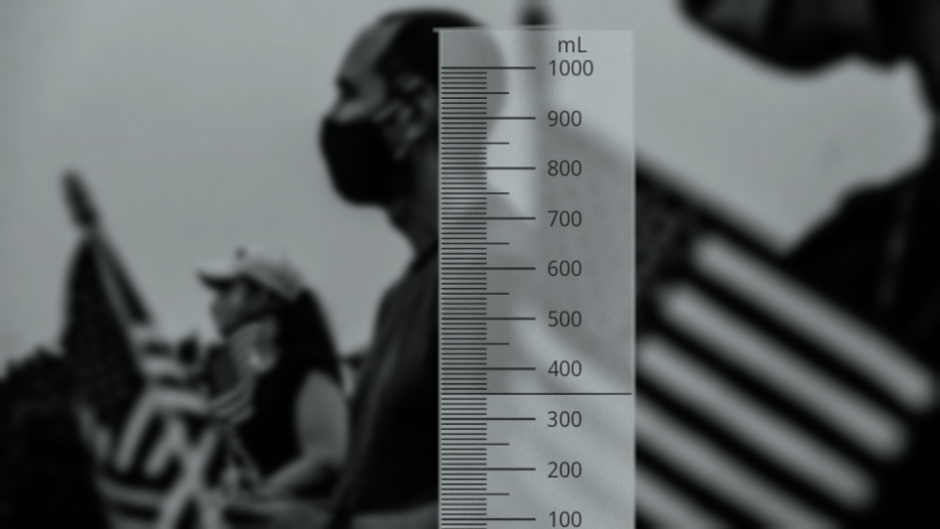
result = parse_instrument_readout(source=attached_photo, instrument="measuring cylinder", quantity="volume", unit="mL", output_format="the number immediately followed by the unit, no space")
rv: 350mL
